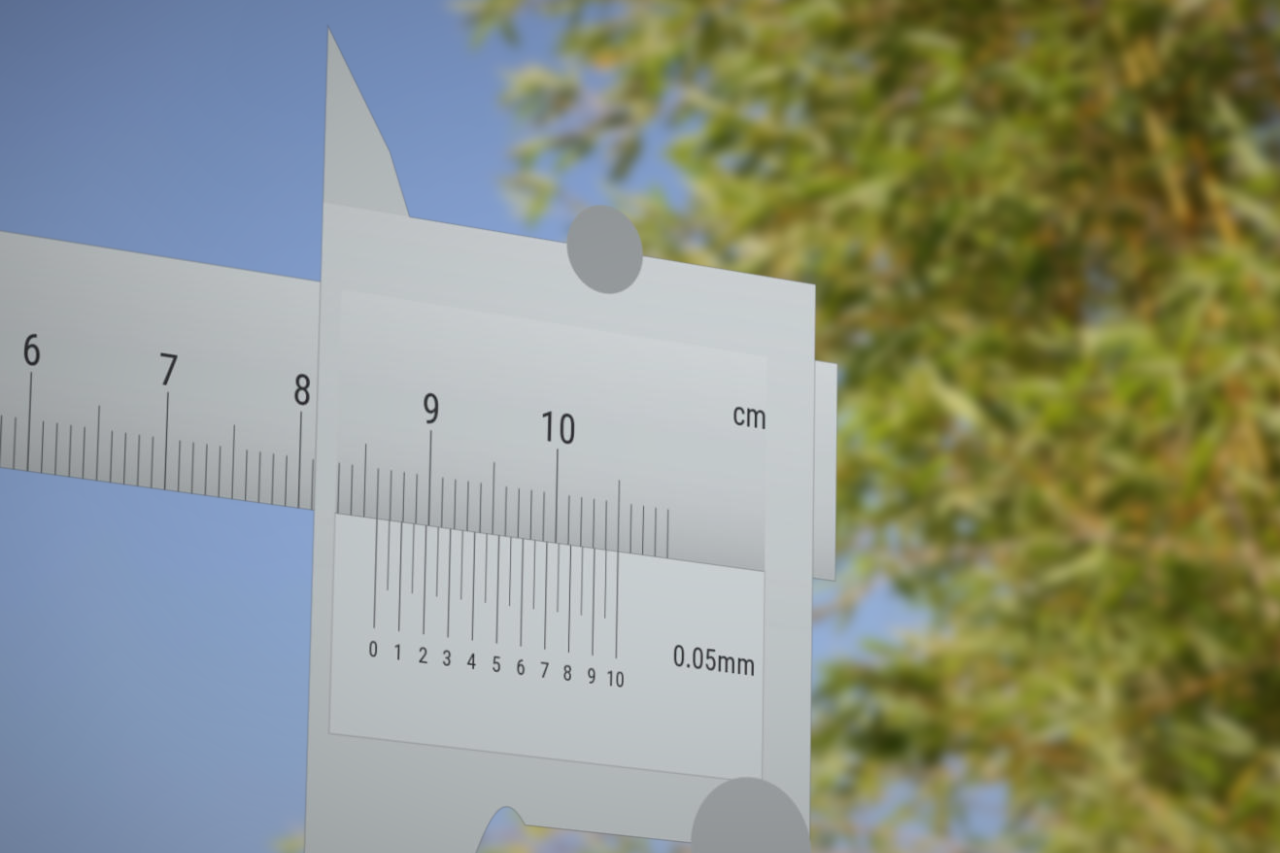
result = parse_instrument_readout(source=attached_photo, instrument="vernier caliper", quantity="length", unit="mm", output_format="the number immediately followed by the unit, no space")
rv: 86.0mm
